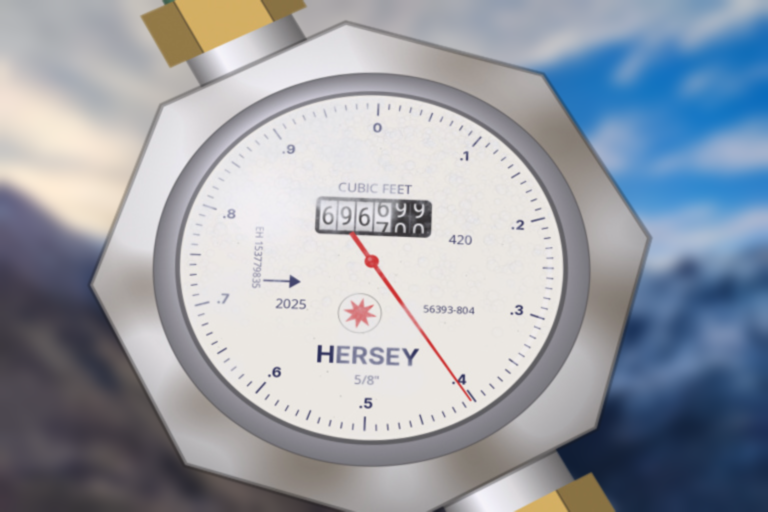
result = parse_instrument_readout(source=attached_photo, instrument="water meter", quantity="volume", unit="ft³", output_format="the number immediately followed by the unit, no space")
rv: 696699.40ft³
